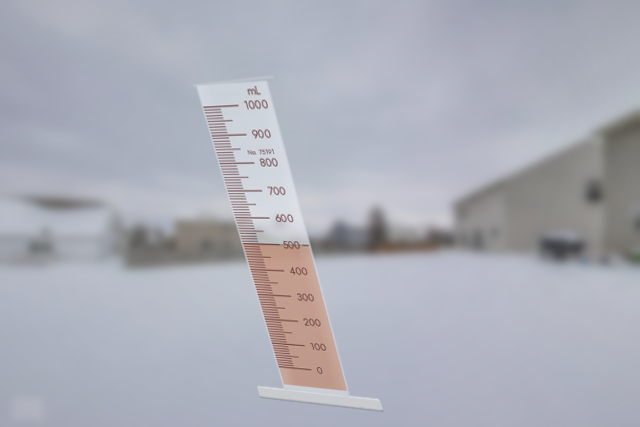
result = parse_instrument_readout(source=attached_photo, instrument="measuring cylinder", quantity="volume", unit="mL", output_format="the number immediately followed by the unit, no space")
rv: 500mL
